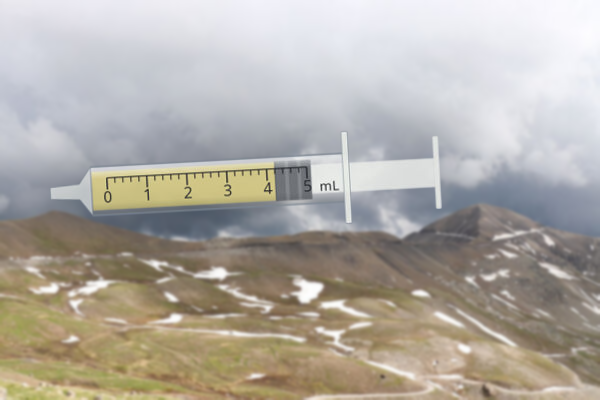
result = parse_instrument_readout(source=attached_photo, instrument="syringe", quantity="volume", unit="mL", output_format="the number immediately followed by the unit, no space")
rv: 4.2mL
